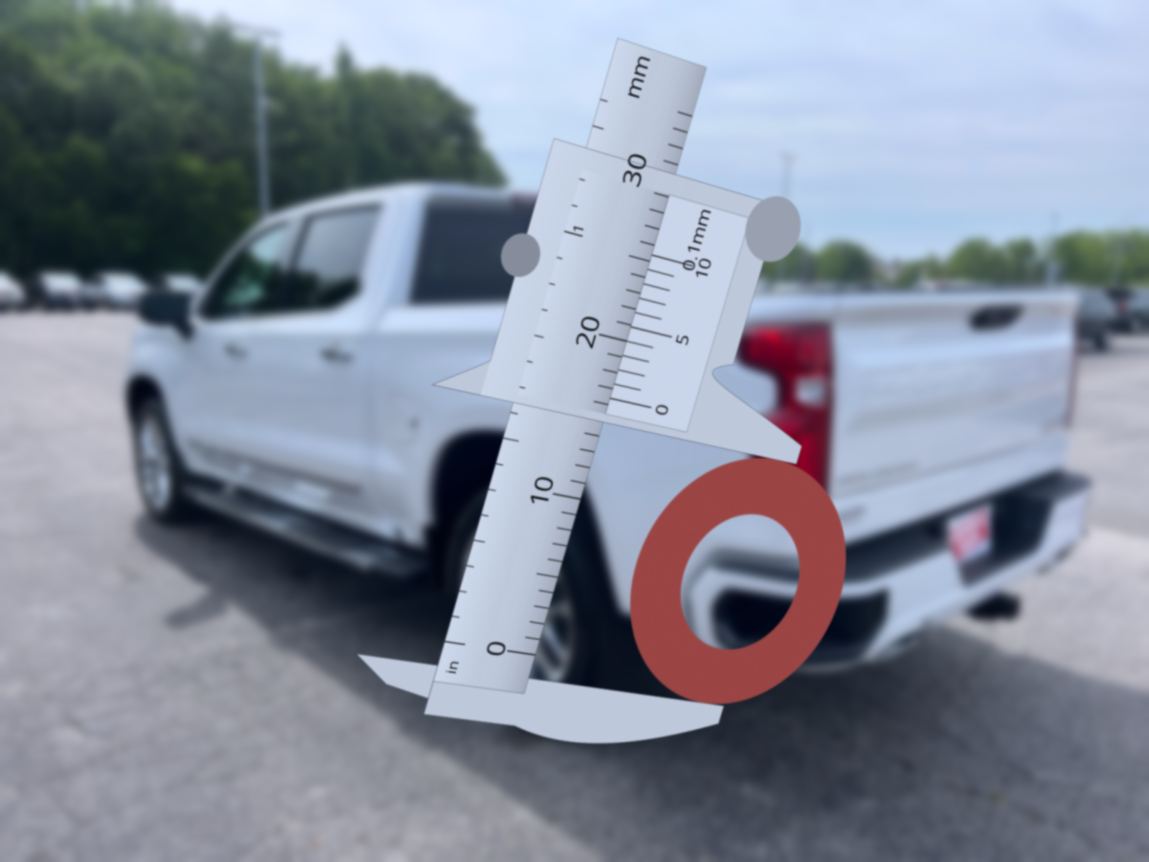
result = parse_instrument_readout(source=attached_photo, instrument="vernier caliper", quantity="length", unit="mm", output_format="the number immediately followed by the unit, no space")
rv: 16.4mm
